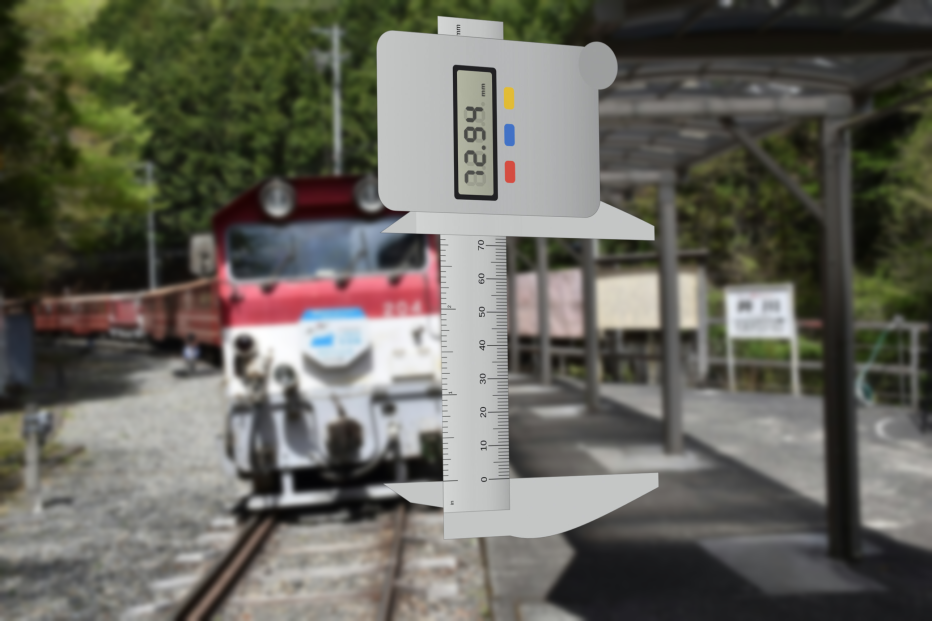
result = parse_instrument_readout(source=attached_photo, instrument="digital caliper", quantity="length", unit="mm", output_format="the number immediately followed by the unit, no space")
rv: 72.94mm
